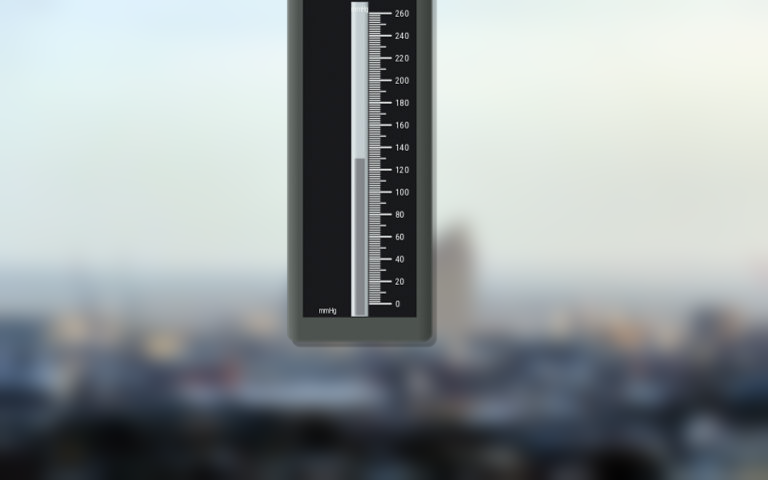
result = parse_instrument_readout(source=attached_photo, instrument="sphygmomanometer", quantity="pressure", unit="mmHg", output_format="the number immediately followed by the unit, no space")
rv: 130mmHg
